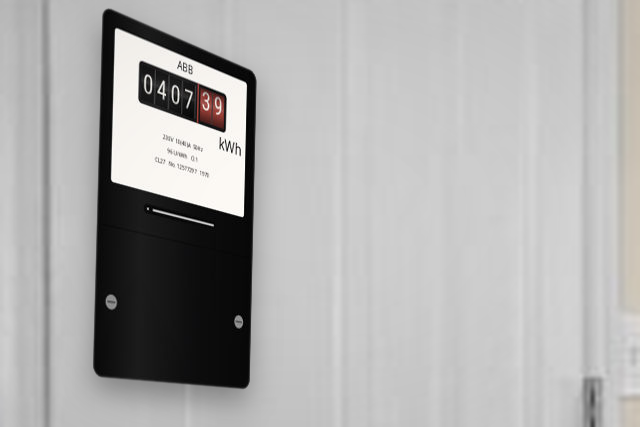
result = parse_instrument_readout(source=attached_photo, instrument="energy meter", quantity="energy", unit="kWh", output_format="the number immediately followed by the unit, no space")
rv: 407.39kWh
